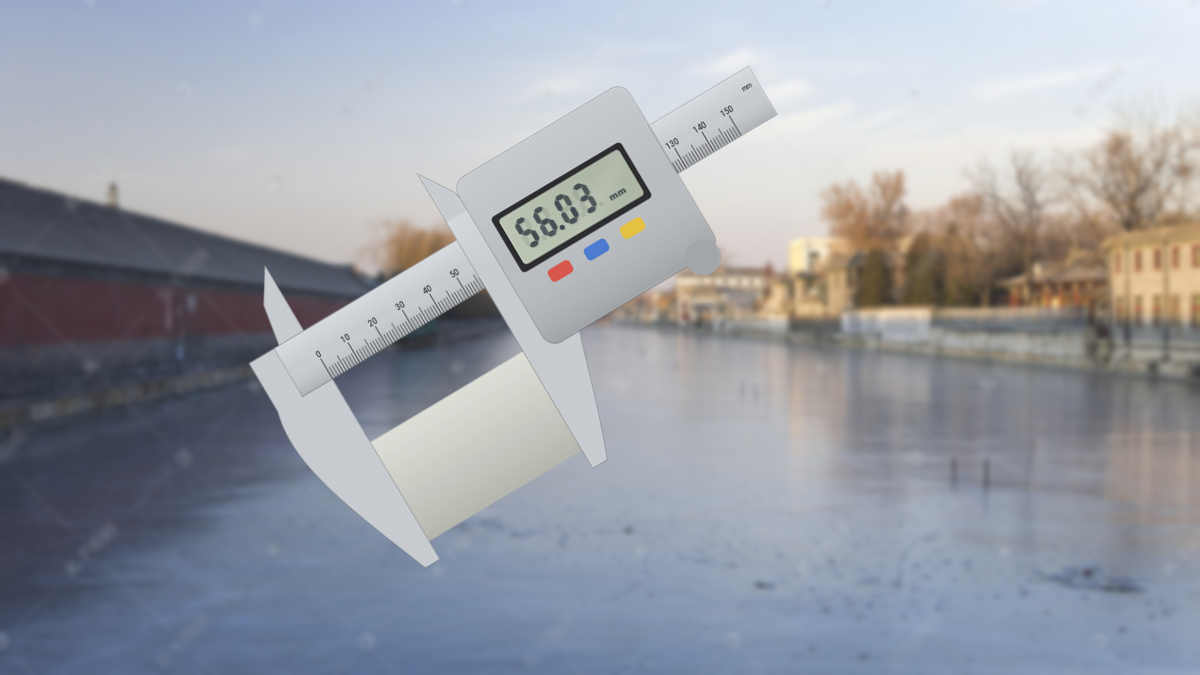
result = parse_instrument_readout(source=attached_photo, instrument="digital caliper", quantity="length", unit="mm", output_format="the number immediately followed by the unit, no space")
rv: 56.03mm
